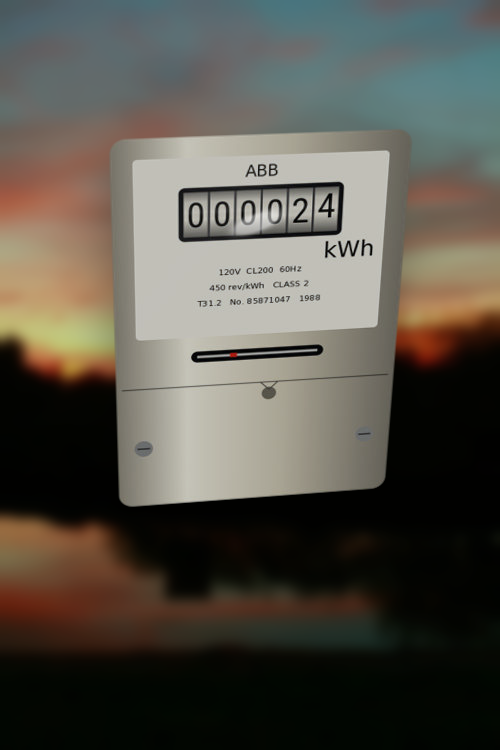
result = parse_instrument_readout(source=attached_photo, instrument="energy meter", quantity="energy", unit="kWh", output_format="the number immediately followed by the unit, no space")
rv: 24kWh
